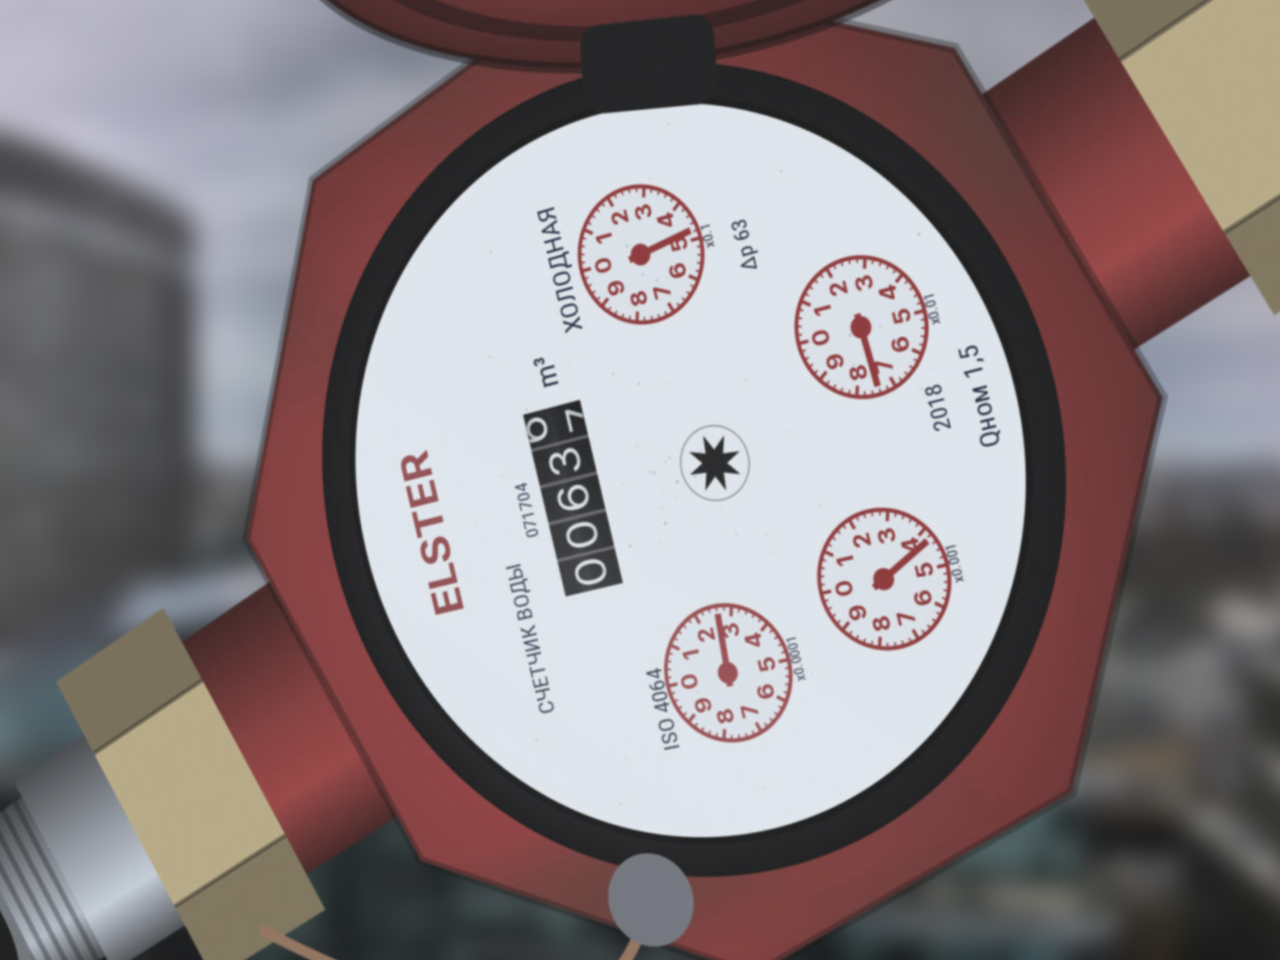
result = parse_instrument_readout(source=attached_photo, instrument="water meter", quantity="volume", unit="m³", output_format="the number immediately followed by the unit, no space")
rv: 636.4742m³
